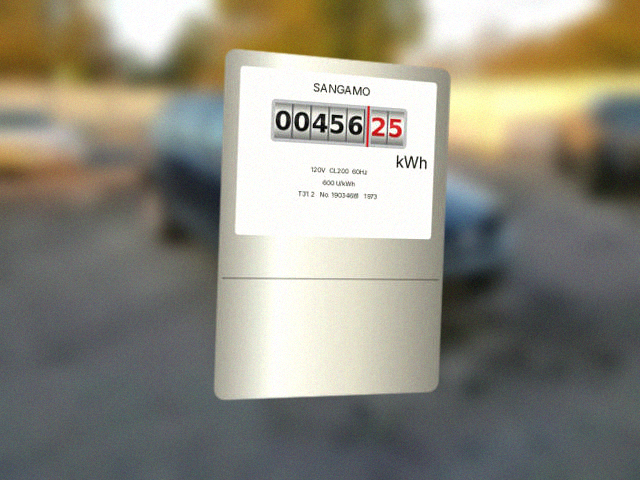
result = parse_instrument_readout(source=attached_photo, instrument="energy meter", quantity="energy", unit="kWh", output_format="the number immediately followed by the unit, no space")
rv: 456.25kWh
